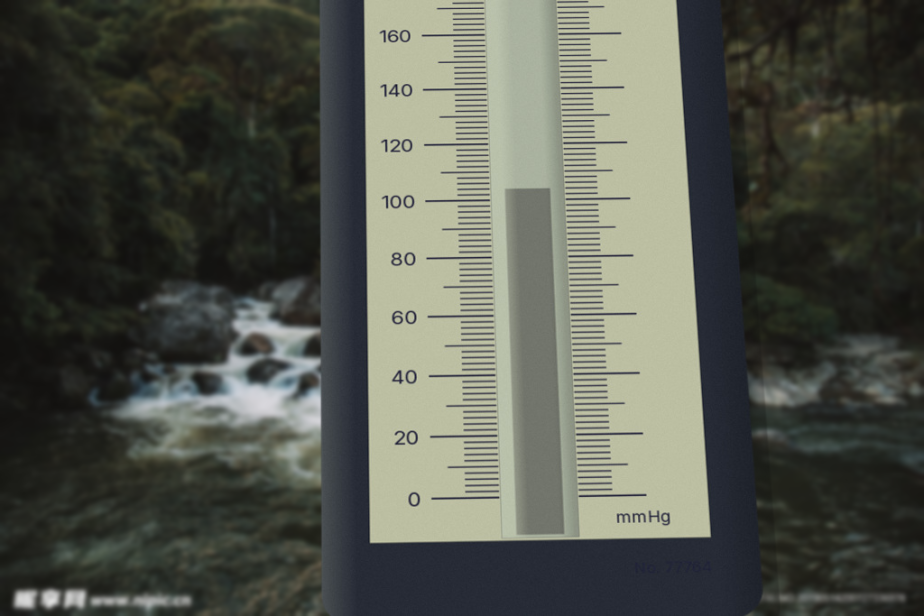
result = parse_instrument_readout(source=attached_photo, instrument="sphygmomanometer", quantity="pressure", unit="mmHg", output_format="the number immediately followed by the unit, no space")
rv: 104mmHg
